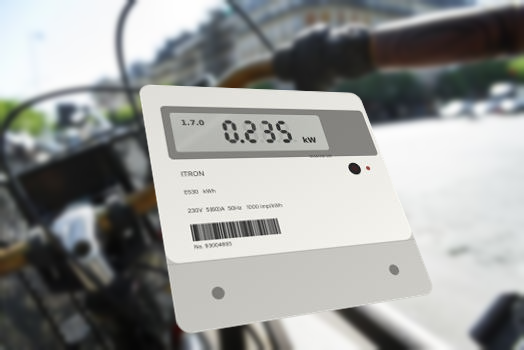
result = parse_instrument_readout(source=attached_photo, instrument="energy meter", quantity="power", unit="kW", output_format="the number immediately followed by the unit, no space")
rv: 0.235kW
